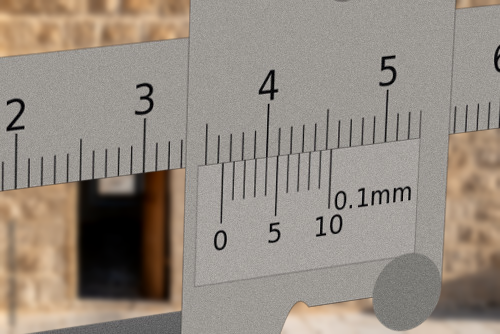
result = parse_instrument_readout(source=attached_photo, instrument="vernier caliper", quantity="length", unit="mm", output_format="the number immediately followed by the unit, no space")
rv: 36.4mm
